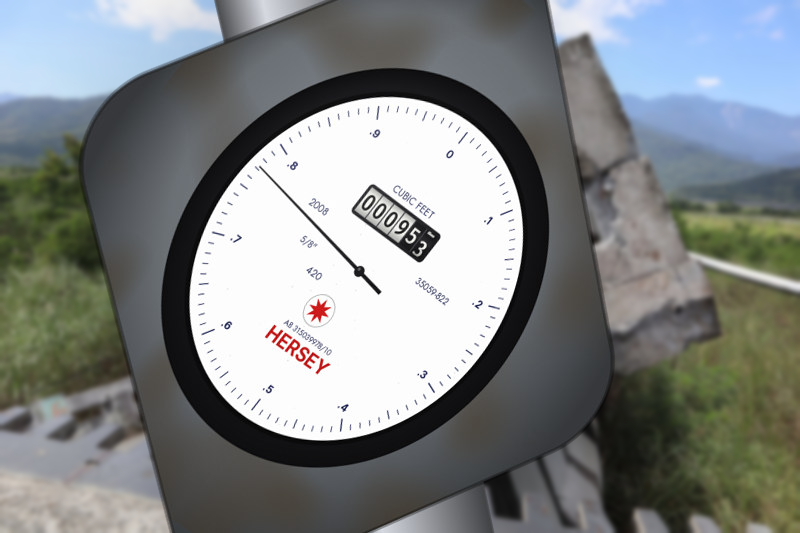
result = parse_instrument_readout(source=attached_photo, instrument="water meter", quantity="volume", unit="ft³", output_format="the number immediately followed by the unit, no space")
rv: 952.77ft³
